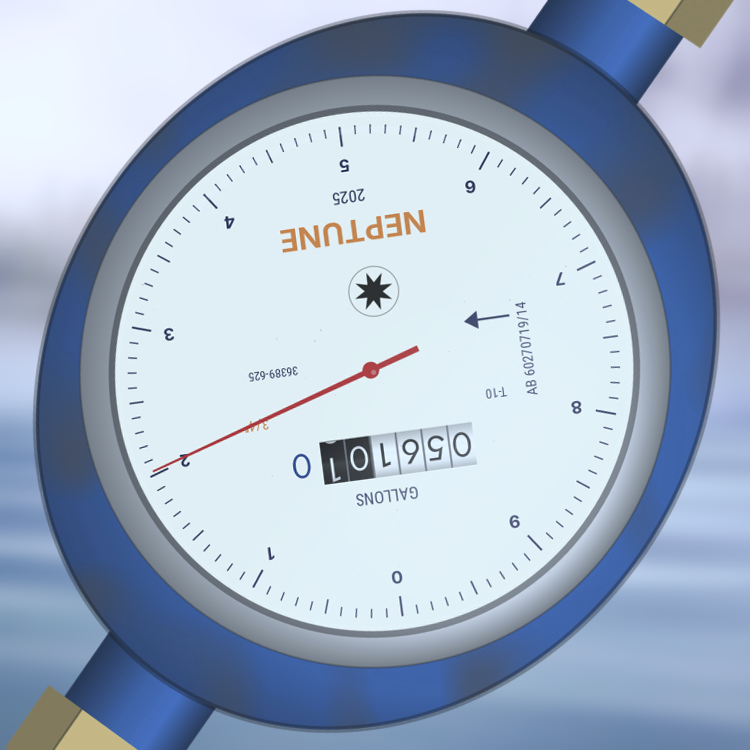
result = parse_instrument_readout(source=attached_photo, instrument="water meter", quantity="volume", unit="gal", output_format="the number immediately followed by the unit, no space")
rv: 561012.0gal
